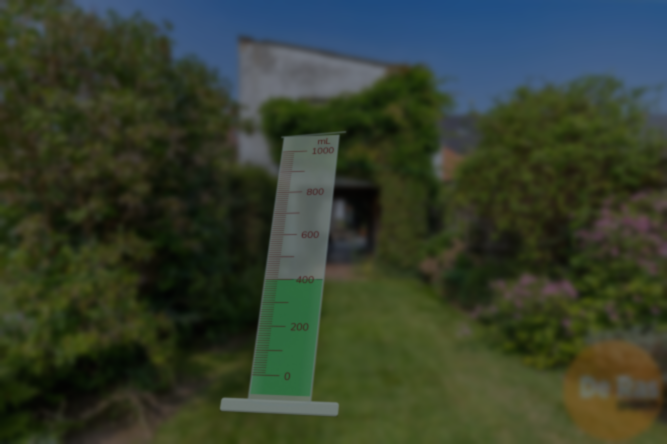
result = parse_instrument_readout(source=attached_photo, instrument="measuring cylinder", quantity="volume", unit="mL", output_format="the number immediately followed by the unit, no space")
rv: 400mL
